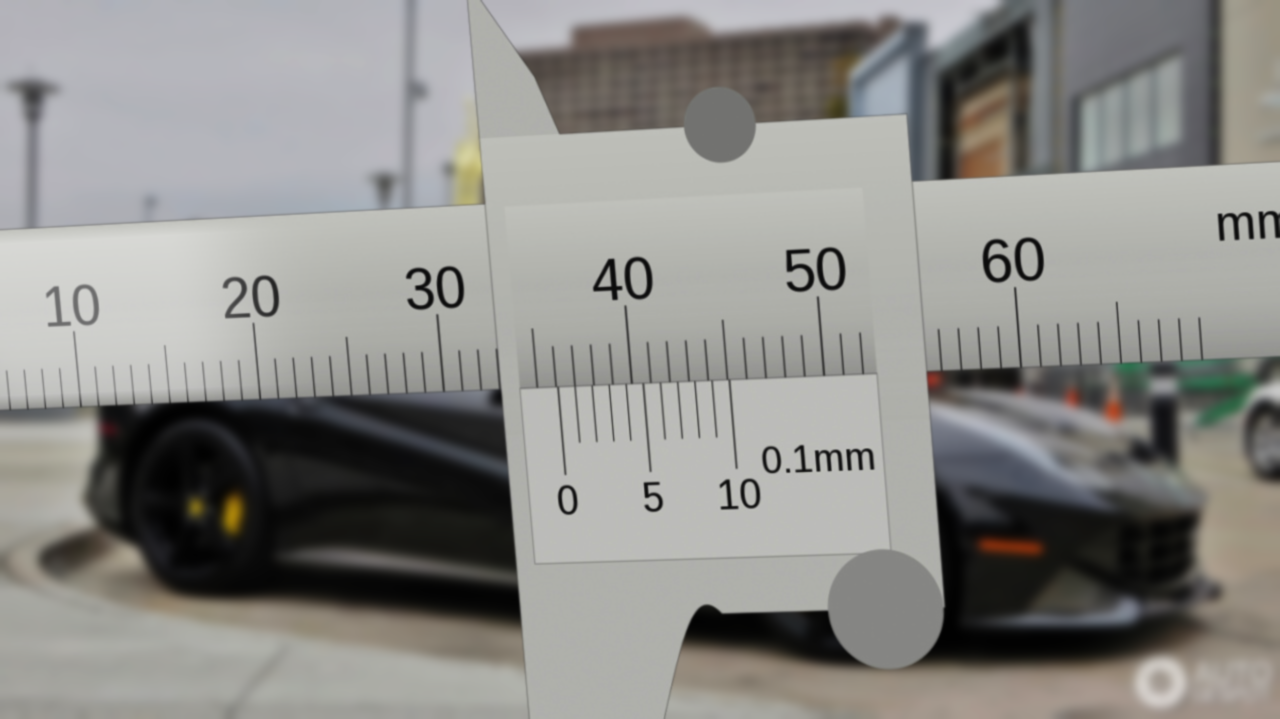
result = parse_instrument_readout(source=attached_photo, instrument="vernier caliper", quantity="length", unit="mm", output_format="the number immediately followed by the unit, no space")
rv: 36.1mm
